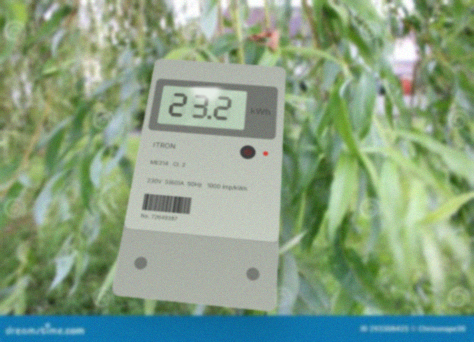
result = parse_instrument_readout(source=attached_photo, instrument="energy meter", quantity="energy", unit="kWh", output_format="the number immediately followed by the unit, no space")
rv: 23.2kWh
